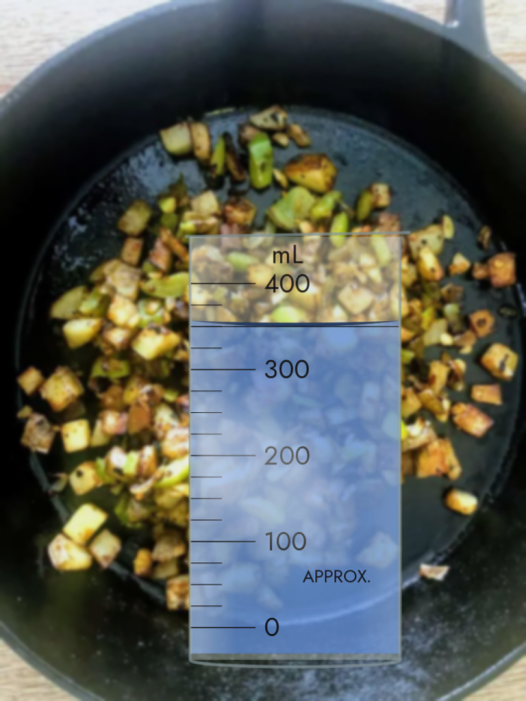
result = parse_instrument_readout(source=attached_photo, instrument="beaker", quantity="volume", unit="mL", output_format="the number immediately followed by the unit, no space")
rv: 350mL
